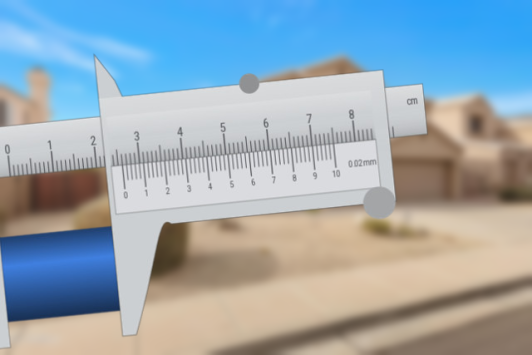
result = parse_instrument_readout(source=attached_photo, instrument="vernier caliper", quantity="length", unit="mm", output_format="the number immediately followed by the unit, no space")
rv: 26.0mm
